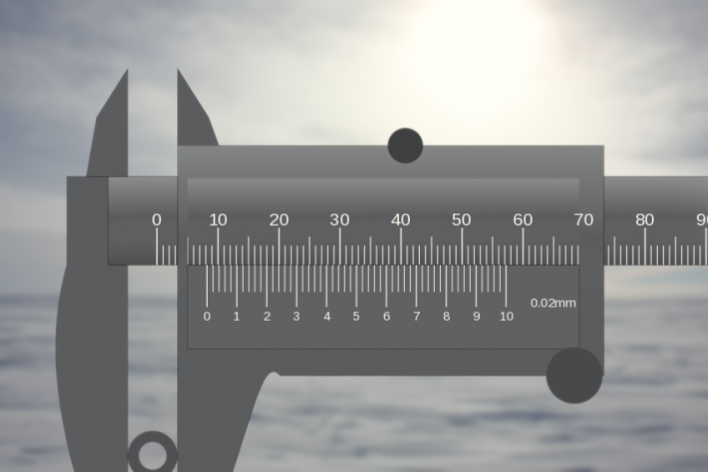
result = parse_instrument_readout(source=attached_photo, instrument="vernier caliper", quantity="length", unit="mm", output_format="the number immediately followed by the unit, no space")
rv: 8.2mm
